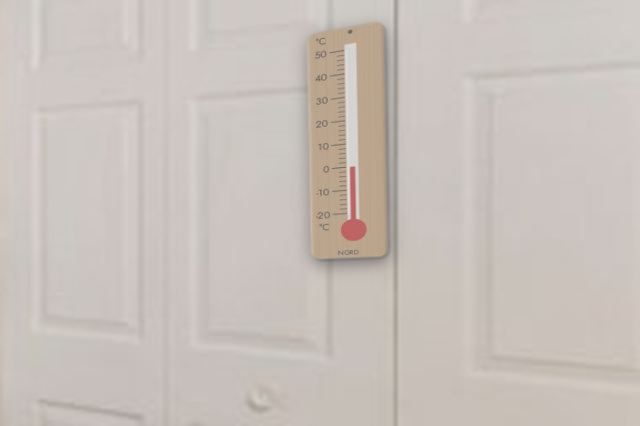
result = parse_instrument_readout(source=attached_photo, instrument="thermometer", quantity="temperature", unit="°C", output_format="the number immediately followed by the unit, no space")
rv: 0°C
